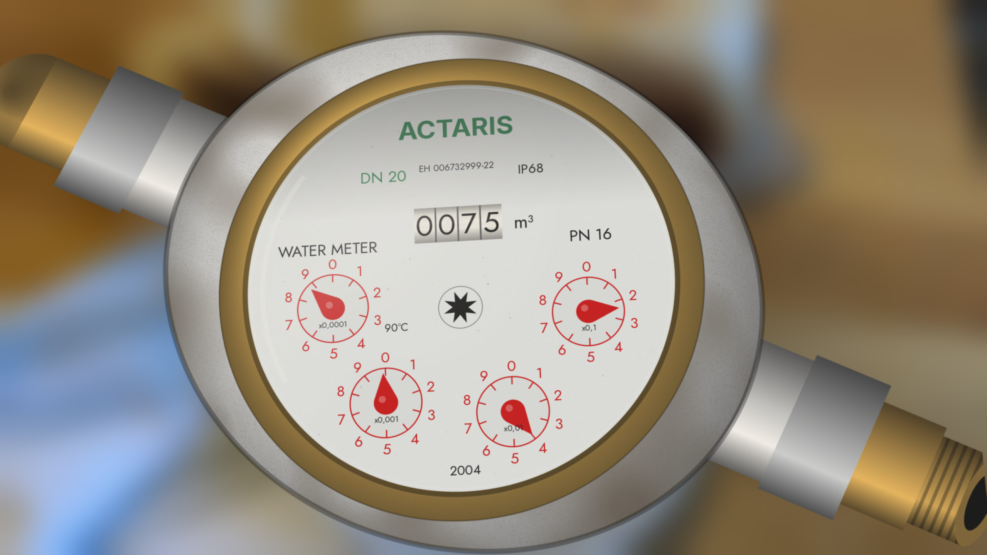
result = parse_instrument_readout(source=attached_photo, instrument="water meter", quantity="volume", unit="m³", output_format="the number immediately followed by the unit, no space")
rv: 75.2398m³
